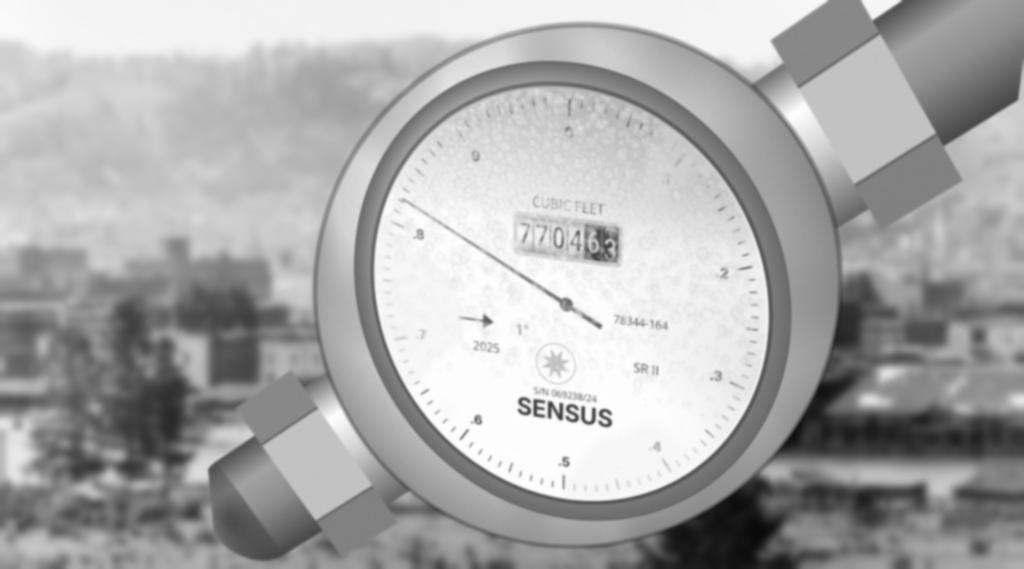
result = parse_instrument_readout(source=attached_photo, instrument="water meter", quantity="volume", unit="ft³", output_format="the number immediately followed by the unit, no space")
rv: 770462.82ft³
